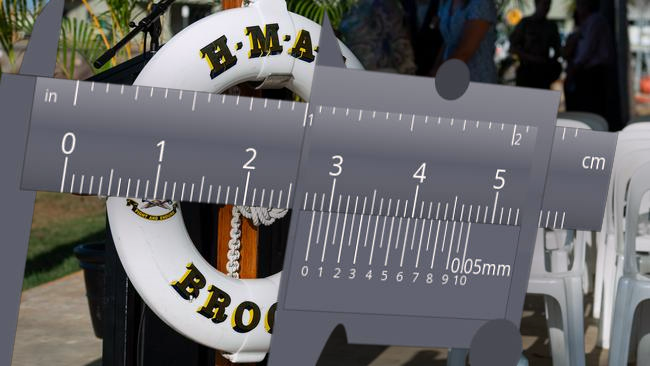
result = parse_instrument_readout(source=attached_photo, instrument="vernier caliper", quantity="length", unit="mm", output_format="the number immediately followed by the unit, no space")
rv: 28.2mm
